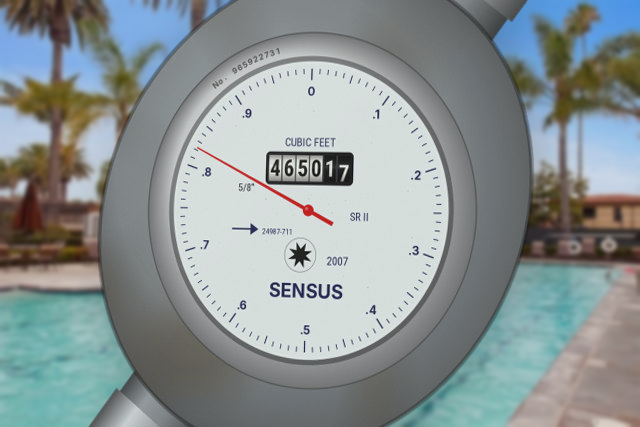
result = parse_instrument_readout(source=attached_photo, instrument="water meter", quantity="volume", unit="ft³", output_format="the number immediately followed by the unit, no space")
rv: 465016.82ft³
